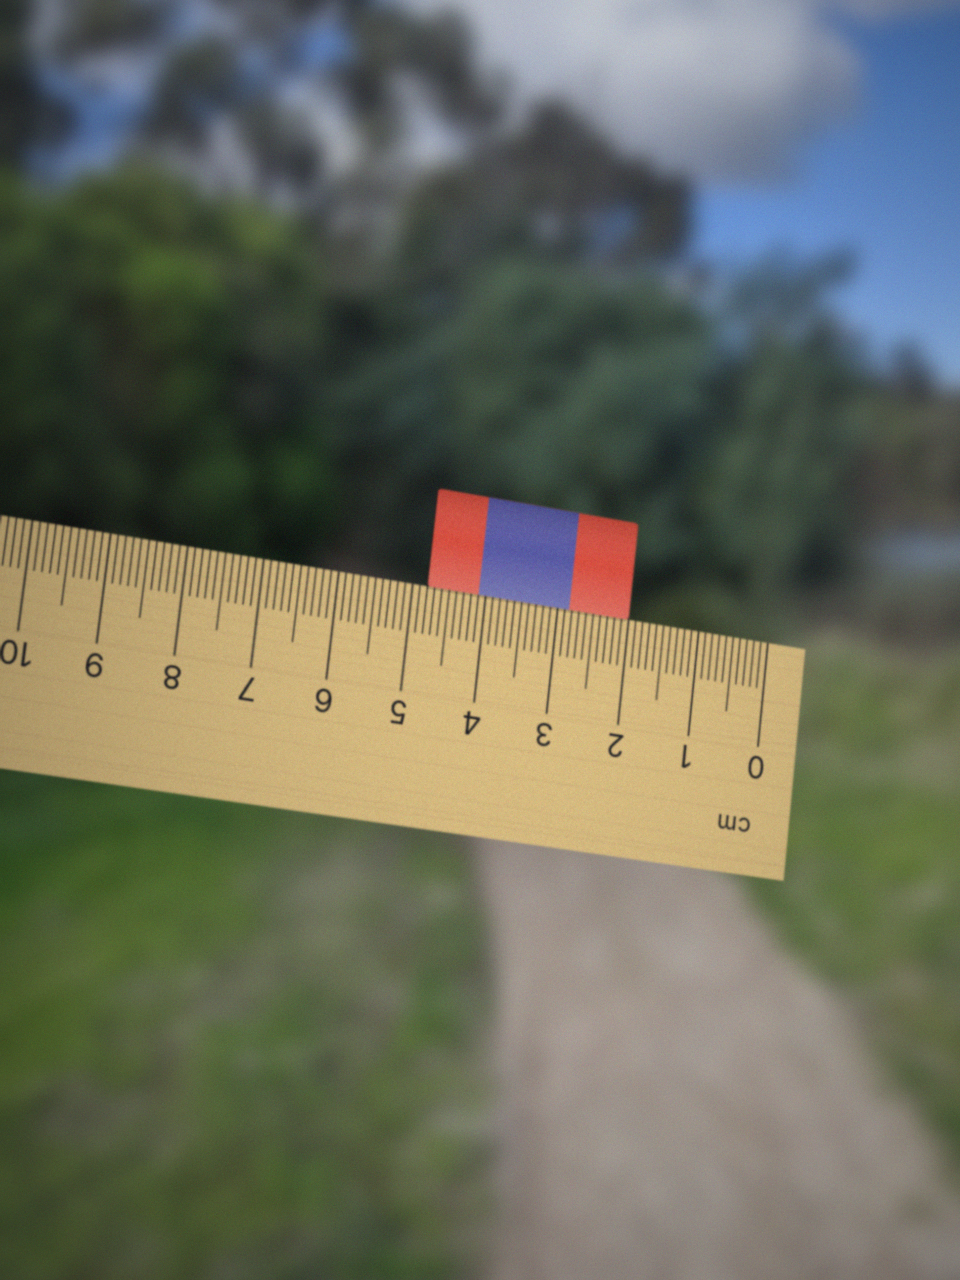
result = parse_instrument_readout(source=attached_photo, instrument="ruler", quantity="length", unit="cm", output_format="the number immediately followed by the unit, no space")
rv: 2.8cm
